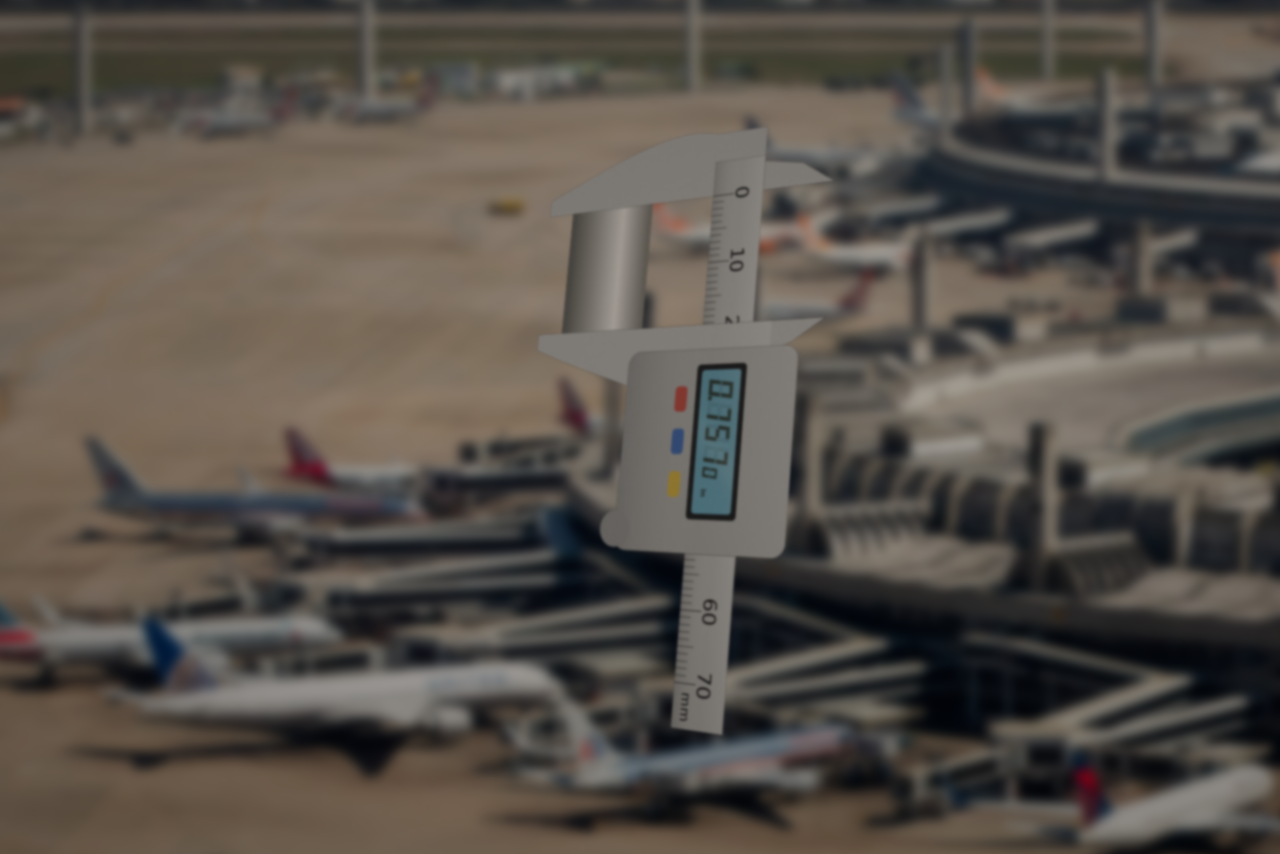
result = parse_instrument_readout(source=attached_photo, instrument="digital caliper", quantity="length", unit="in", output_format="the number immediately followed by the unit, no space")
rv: 0.7570in
